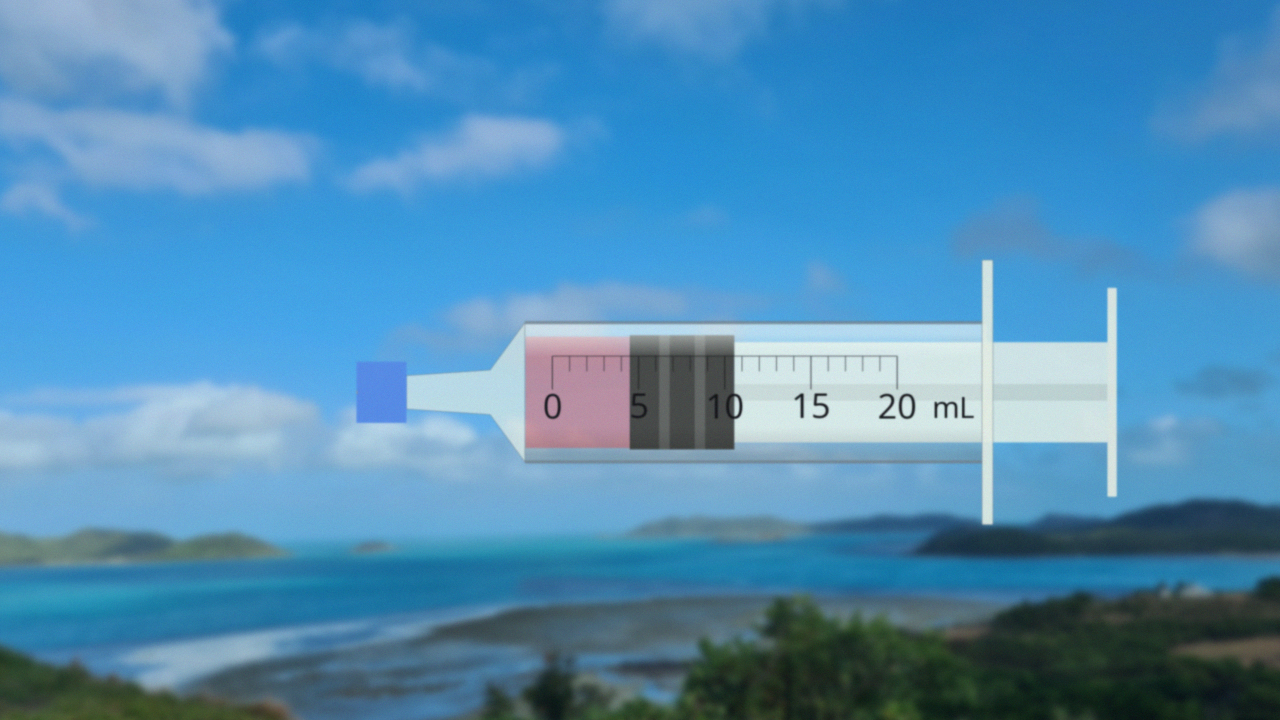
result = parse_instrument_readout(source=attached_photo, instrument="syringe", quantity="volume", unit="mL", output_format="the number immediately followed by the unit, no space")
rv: 4.5mL
